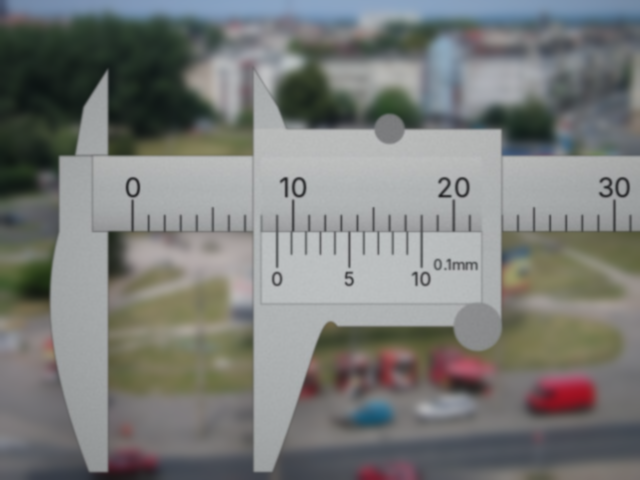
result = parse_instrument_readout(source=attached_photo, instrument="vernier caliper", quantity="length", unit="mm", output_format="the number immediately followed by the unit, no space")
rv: 9.0mm
